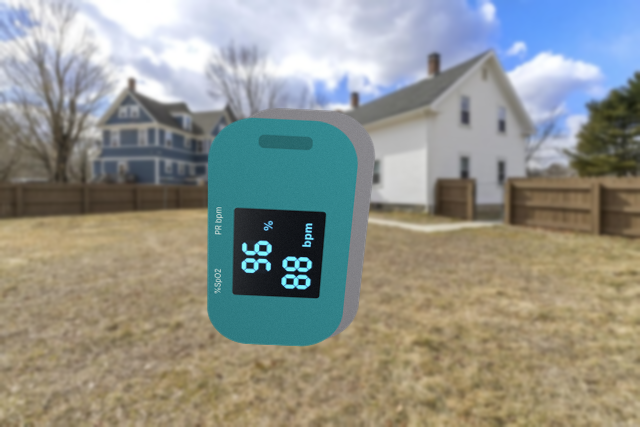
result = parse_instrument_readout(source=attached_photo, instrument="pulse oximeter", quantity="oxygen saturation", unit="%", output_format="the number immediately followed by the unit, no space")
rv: 96%
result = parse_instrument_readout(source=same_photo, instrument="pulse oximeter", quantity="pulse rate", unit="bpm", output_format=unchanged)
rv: 88bpm
